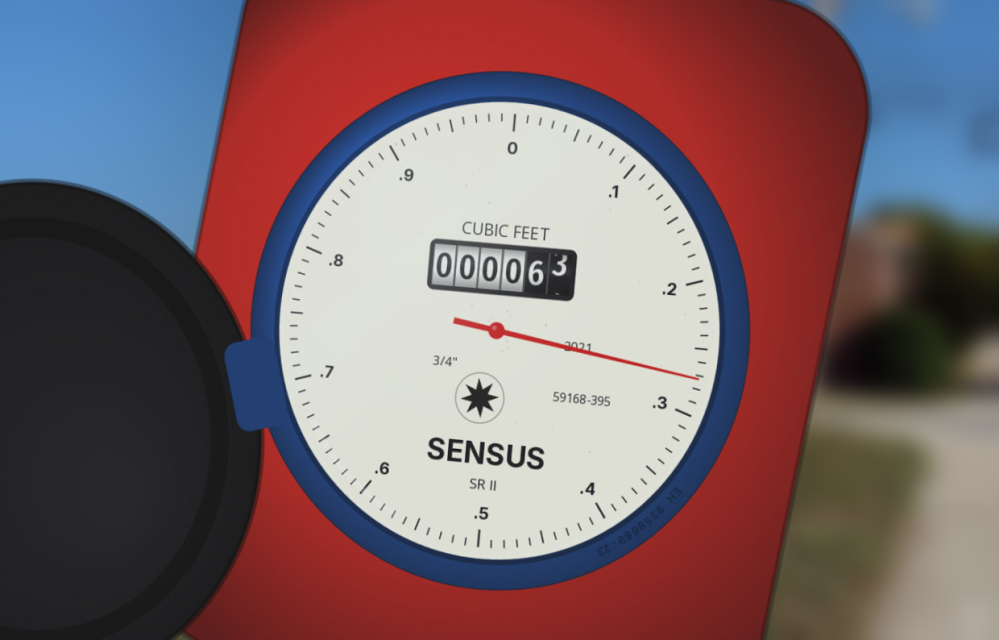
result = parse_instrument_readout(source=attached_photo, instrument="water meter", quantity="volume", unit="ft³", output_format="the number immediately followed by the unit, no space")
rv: 63.27ft³
